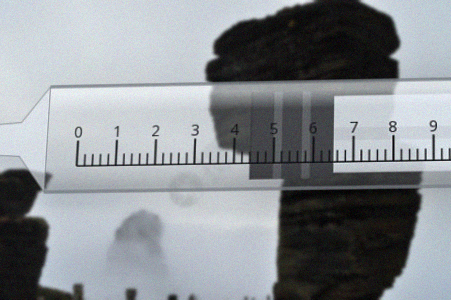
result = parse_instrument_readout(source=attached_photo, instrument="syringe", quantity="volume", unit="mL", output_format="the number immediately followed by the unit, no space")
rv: 4.4mL
